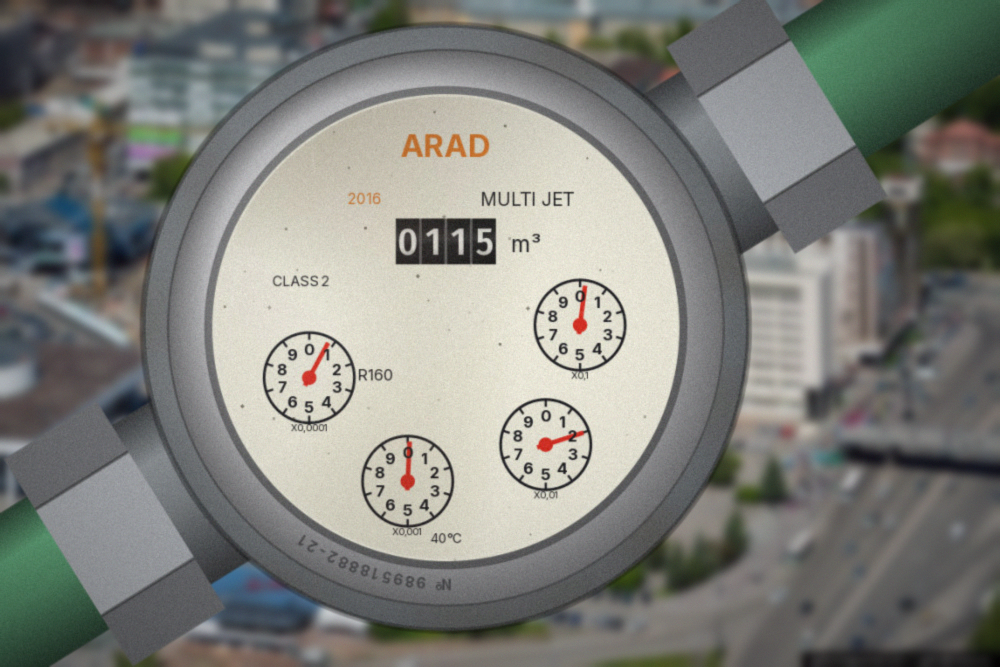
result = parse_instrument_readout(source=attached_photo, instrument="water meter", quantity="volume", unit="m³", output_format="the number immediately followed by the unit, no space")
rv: 115.0200m³
